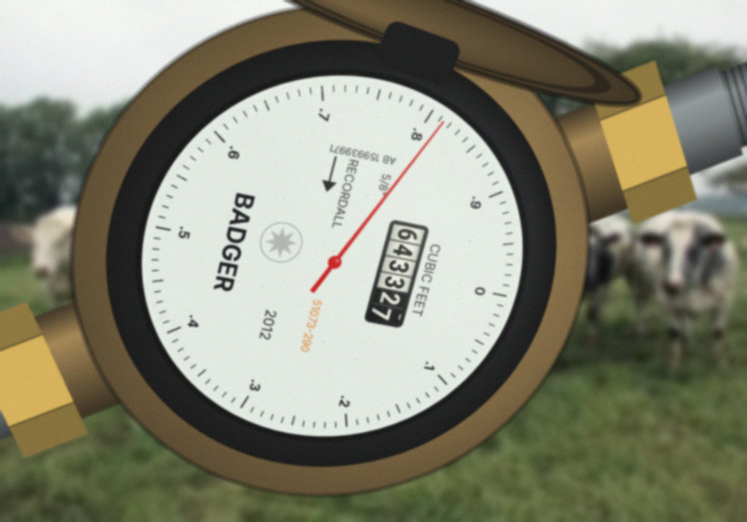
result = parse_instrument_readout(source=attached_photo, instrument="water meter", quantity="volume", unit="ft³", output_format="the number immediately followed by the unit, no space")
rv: 643326.81ft³
